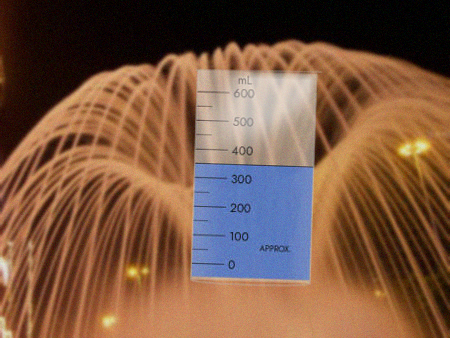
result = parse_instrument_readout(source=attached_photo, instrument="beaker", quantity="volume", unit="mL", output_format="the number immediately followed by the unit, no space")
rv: 350mL
